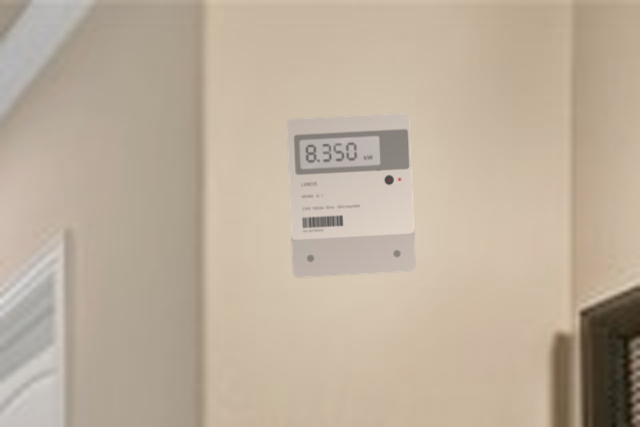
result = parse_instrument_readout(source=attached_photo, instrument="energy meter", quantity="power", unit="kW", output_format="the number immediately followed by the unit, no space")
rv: 8.350kW
